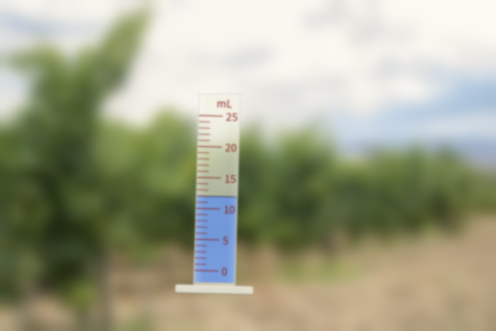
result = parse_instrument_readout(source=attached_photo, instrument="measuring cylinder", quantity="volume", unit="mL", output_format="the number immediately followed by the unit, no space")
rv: 12mL
